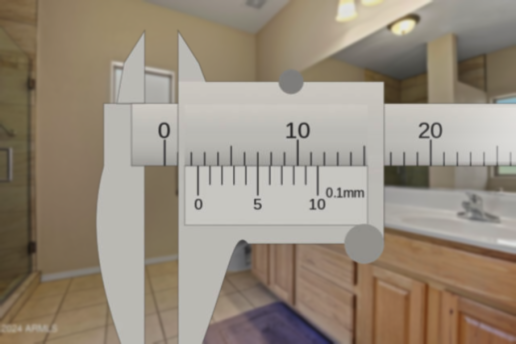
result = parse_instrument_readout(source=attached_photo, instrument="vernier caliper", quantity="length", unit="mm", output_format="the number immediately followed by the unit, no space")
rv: 2.5mm
